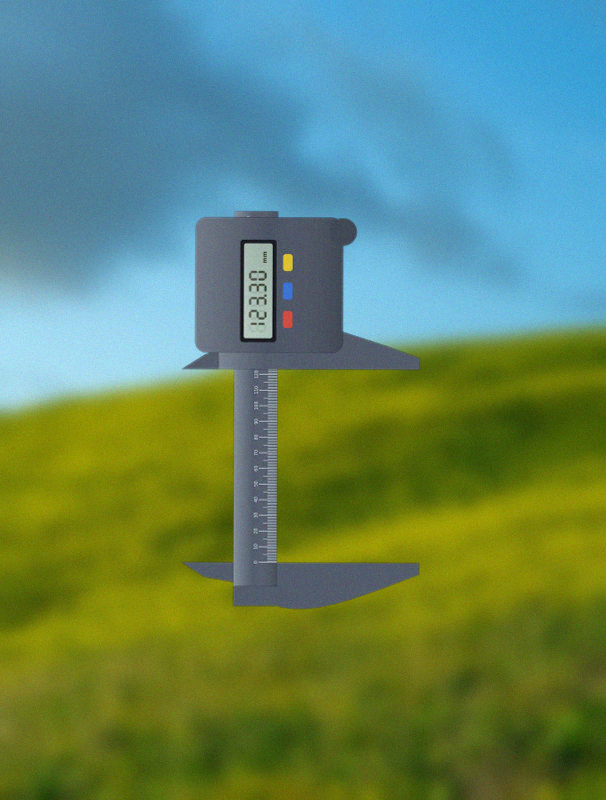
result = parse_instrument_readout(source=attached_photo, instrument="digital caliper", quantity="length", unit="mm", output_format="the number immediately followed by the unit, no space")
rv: 123.30mm
